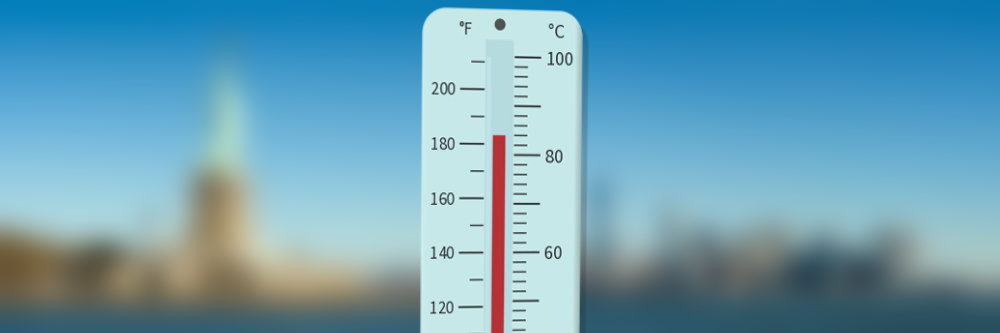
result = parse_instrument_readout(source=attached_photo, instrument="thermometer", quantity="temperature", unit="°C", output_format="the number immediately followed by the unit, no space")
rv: 84°C
